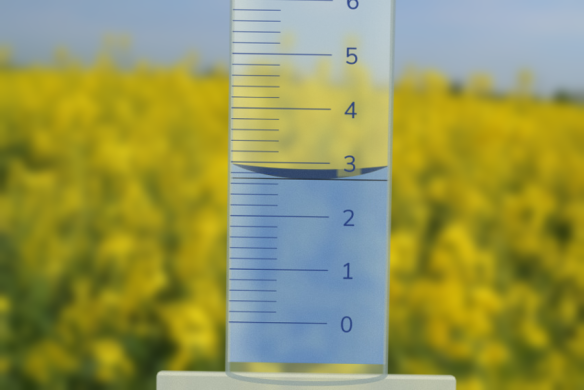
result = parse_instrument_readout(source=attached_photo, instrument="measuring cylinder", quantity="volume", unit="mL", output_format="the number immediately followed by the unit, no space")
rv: 2.7mL
